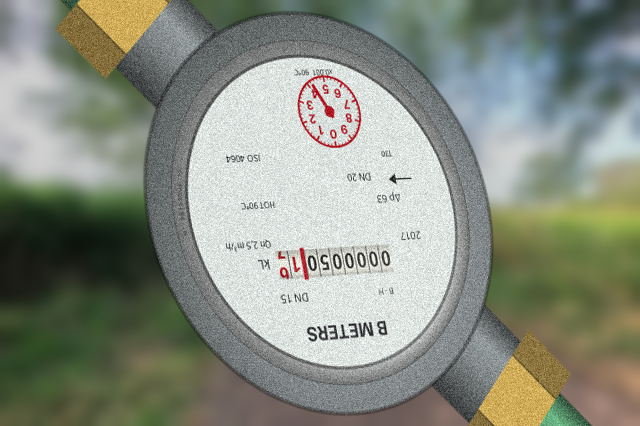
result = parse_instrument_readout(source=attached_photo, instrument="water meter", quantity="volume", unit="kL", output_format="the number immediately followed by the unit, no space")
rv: 50.164kL
